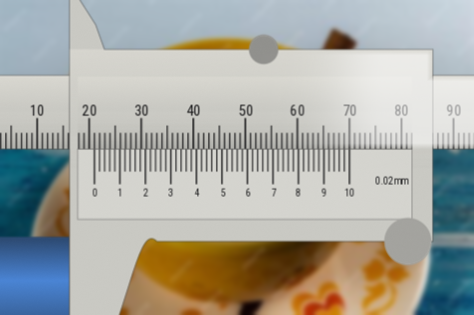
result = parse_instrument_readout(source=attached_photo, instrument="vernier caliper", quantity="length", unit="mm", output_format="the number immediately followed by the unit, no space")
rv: 21.0mm
